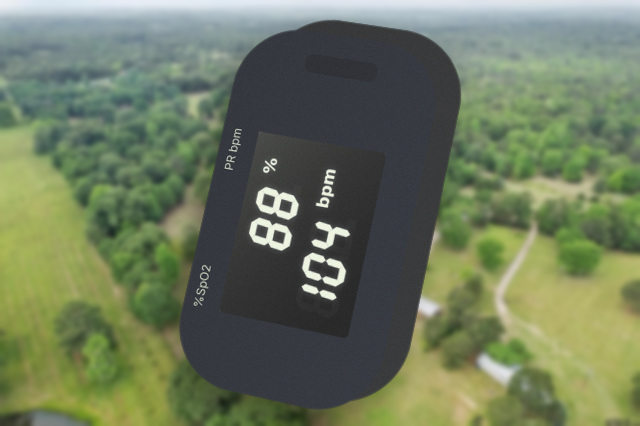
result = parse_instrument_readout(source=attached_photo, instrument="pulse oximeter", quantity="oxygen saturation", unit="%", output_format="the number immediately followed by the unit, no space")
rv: 88%
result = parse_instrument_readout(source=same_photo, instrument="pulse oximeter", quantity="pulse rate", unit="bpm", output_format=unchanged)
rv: 104bpm
